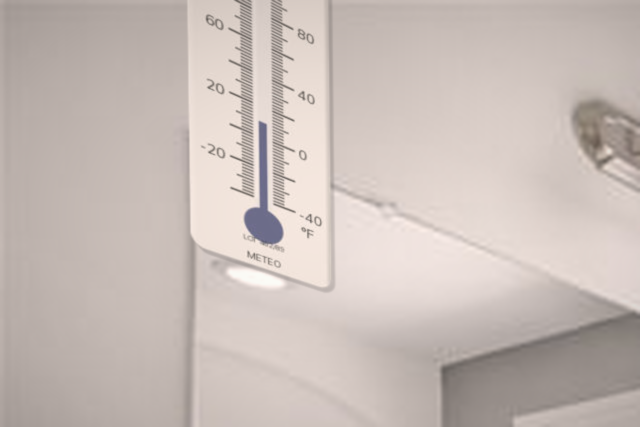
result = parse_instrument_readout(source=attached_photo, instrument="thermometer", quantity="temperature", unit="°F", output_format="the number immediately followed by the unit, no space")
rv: 10°F
